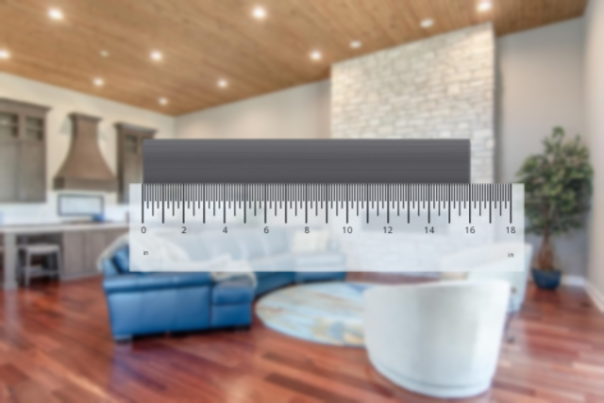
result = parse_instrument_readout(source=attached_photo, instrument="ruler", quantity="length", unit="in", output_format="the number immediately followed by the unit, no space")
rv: 16in
